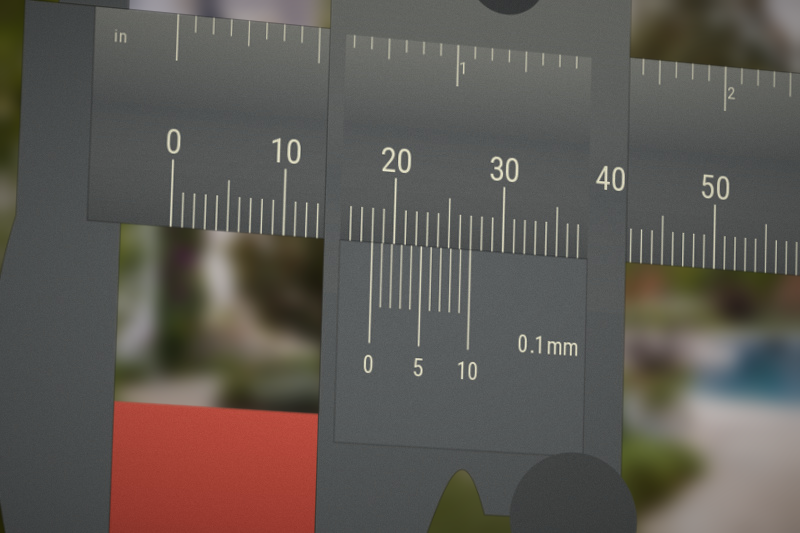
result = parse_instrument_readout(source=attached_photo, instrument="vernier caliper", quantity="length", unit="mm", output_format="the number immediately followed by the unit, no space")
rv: 18.0mm
